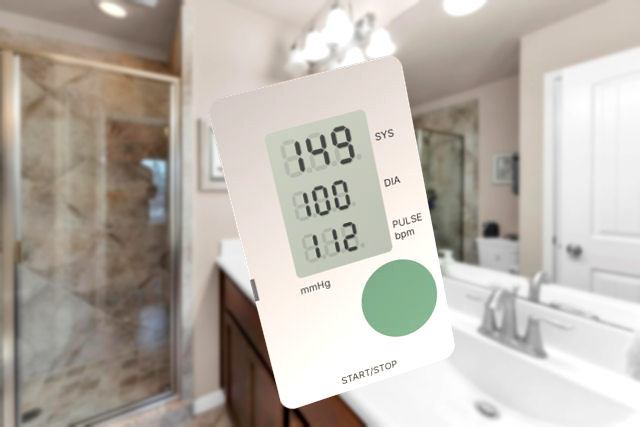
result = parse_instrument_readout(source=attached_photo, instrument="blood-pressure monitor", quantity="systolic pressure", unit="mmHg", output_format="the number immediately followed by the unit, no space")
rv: 149mmHg
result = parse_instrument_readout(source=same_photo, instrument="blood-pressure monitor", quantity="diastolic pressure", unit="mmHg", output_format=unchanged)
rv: 100mmHg
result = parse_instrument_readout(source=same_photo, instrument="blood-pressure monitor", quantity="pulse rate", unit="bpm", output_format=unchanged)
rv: 112bpm
